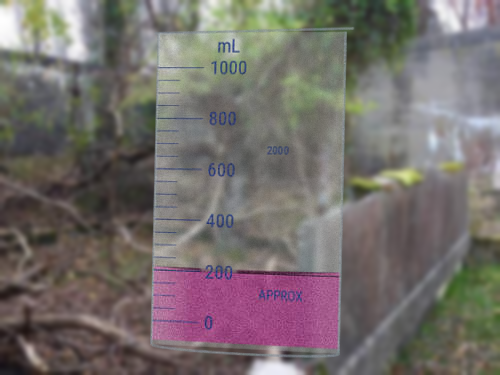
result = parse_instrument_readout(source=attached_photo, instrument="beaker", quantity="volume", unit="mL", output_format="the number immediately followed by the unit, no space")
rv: 200mL
